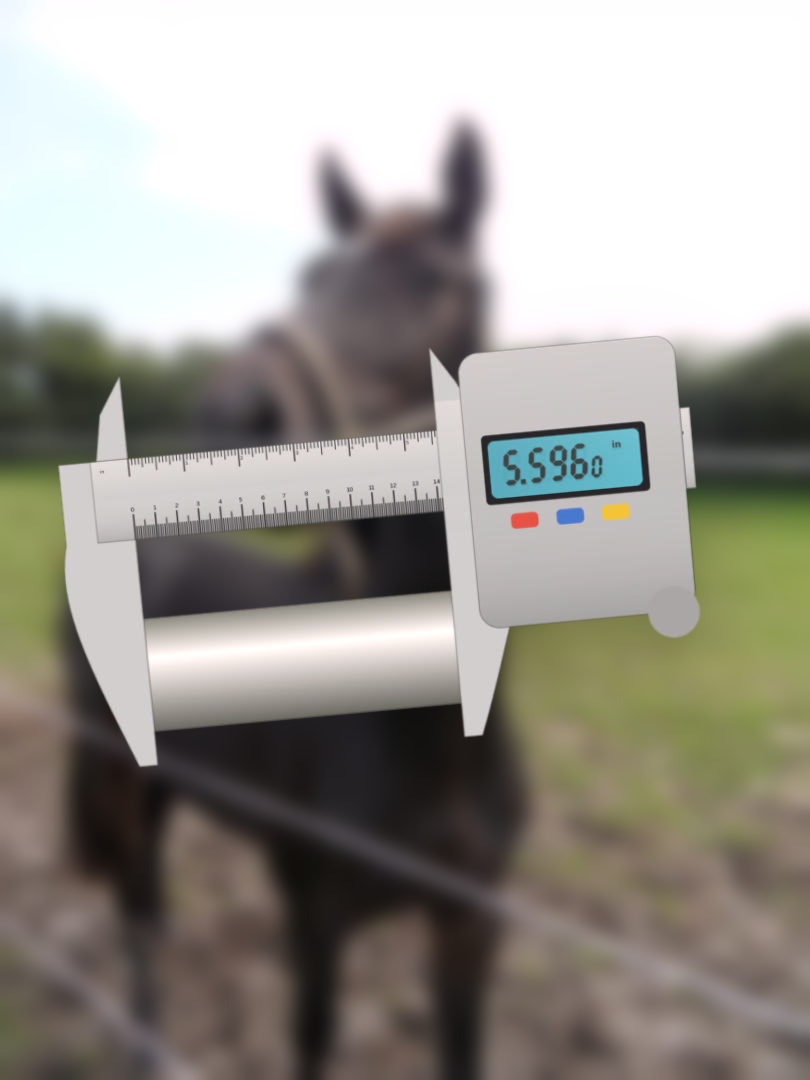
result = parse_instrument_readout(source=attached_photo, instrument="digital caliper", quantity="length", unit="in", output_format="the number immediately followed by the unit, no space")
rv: 5.5960in
